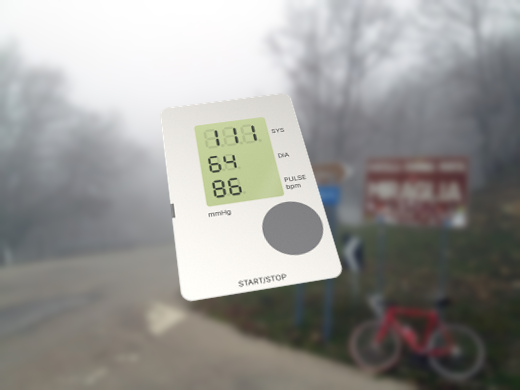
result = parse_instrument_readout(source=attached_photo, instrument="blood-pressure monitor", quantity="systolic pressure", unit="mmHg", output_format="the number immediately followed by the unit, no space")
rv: 111mmHg
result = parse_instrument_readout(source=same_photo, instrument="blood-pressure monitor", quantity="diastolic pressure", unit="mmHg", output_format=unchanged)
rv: 64mmHg
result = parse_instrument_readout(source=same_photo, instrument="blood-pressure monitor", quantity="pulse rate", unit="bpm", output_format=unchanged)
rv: 86bpm
